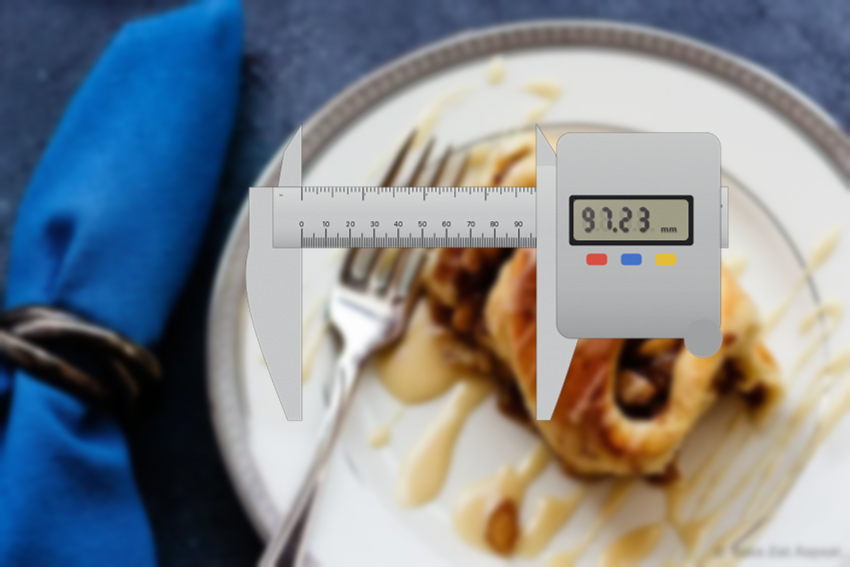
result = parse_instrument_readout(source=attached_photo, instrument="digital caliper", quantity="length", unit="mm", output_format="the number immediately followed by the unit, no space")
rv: 97.23mm
